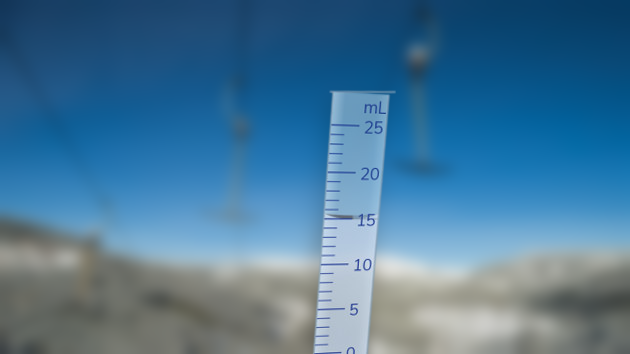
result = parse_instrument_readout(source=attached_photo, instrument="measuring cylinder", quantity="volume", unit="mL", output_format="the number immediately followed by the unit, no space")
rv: 15mL
